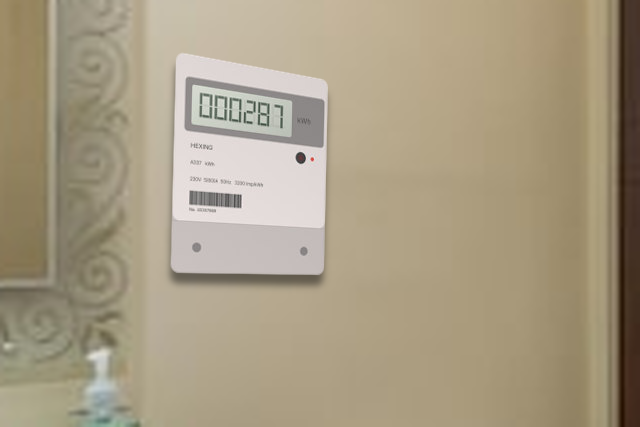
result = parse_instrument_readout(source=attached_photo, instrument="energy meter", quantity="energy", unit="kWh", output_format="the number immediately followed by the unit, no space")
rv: 287kWh
